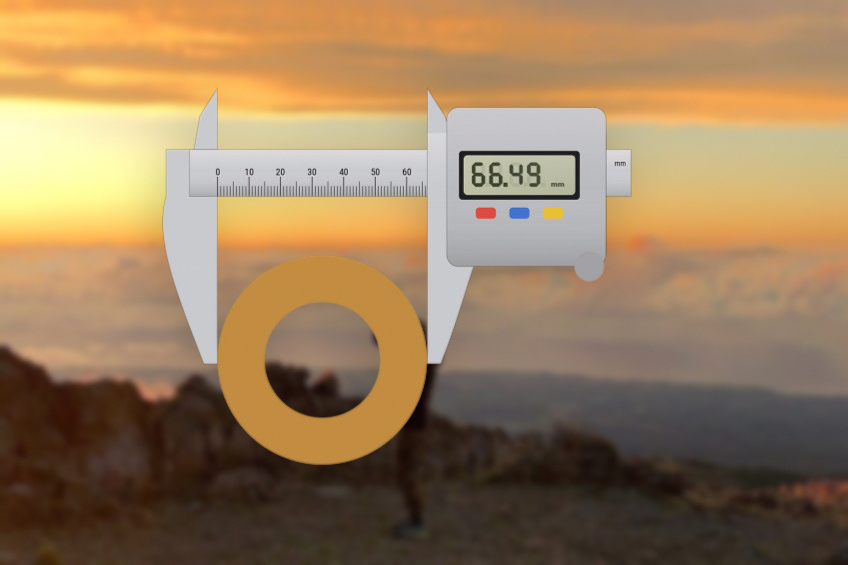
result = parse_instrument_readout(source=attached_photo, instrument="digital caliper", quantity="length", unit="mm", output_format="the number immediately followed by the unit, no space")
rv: 66.49mm
